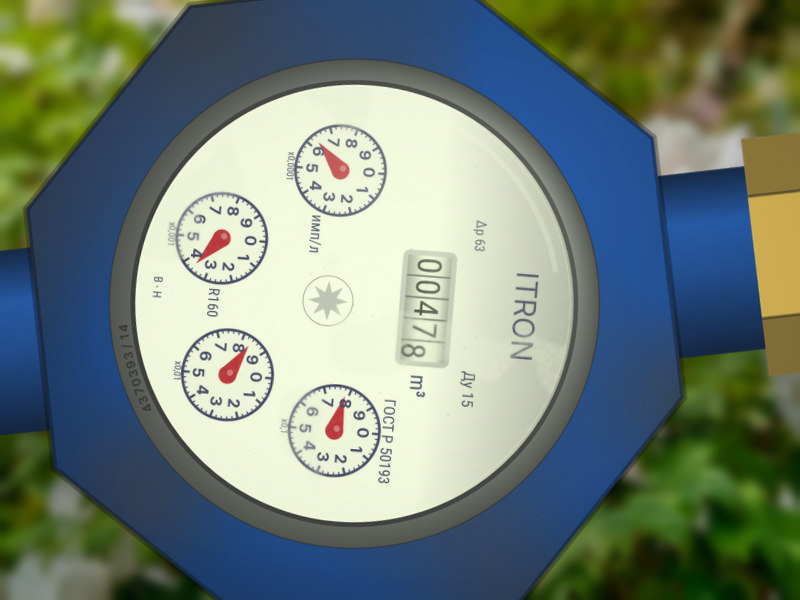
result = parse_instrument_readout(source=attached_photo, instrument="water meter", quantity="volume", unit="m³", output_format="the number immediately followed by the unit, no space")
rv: 477.7836m³
